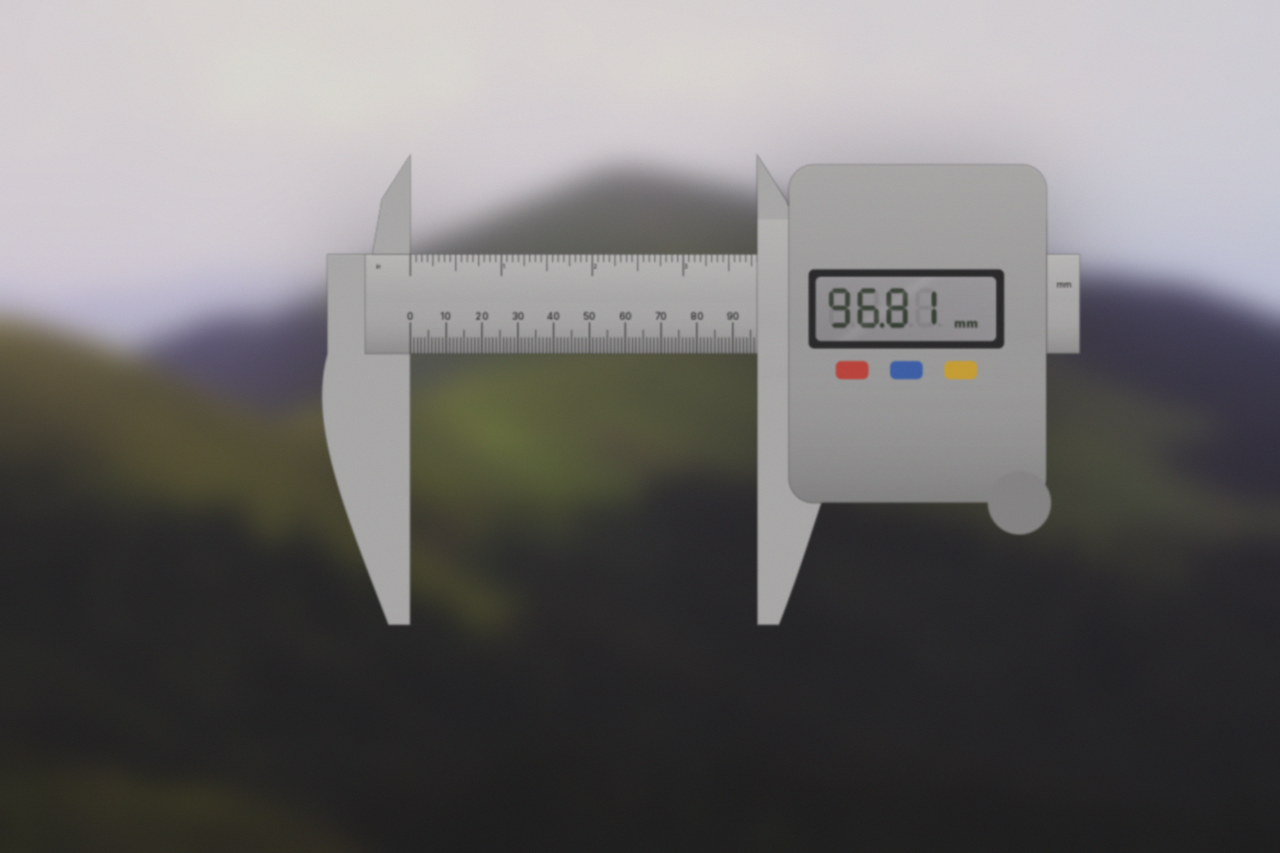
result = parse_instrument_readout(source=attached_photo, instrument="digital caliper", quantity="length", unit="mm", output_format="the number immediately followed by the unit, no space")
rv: 96.81mm
